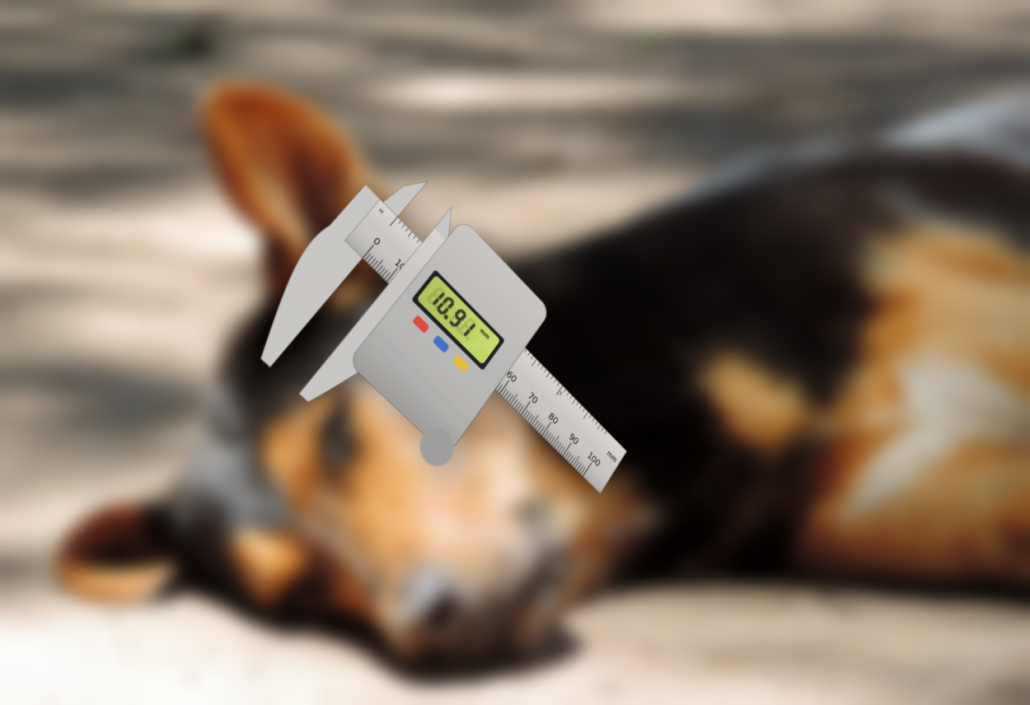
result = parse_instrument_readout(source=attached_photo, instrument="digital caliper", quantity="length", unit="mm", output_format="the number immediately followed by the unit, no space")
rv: 10.91mm
